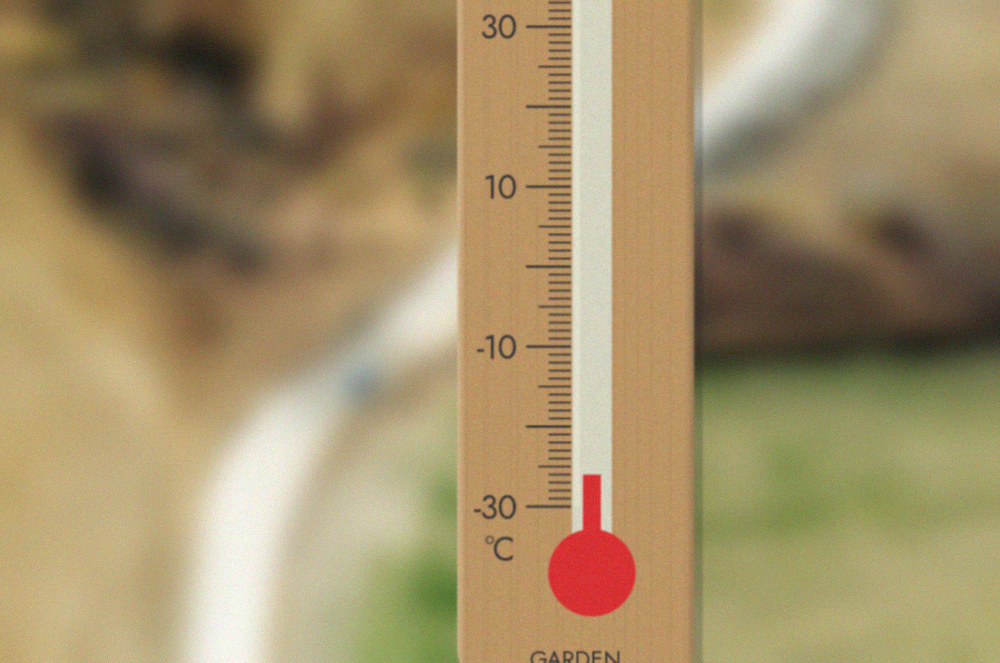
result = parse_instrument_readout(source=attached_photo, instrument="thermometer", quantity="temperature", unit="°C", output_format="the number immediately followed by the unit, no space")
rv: -26°C
